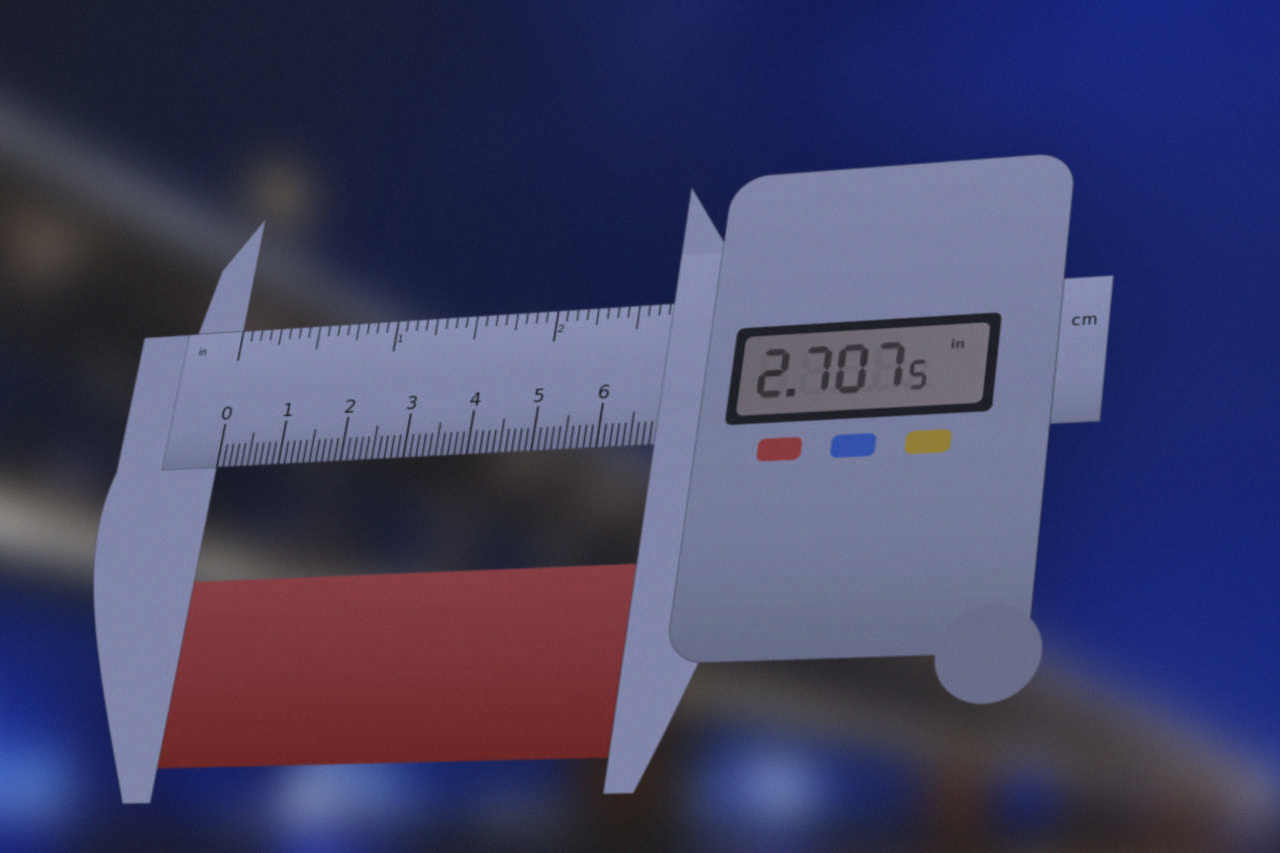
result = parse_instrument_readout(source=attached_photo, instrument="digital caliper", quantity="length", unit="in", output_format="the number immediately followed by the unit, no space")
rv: 2.7075in
